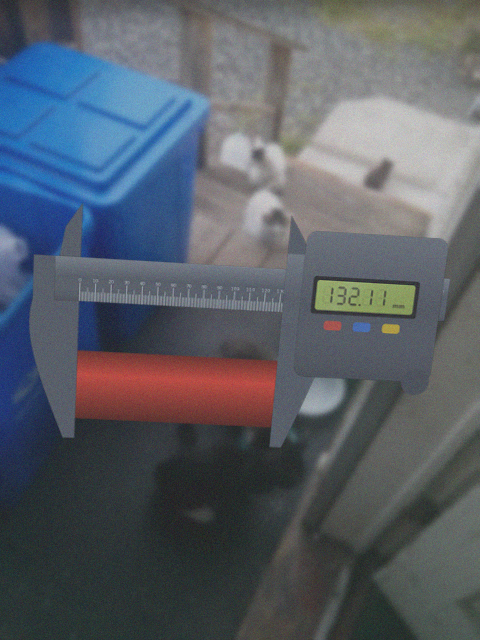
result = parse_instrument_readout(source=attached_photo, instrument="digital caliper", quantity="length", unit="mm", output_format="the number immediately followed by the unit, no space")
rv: 132.11mm
